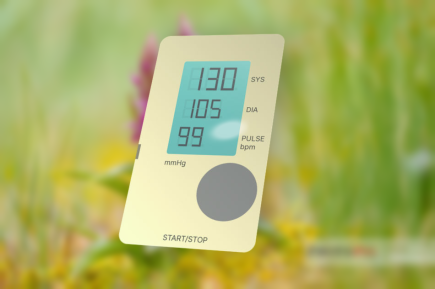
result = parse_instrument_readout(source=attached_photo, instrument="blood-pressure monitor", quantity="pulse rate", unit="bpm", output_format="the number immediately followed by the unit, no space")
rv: 99bpm
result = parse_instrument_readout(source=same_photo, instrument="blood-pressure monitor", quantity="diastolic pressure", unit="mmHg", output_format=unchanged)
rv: 105mmHg
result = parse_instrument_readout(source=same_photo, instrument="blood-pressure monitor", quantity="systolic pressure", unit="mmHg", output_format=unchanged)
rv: 130mmHg
